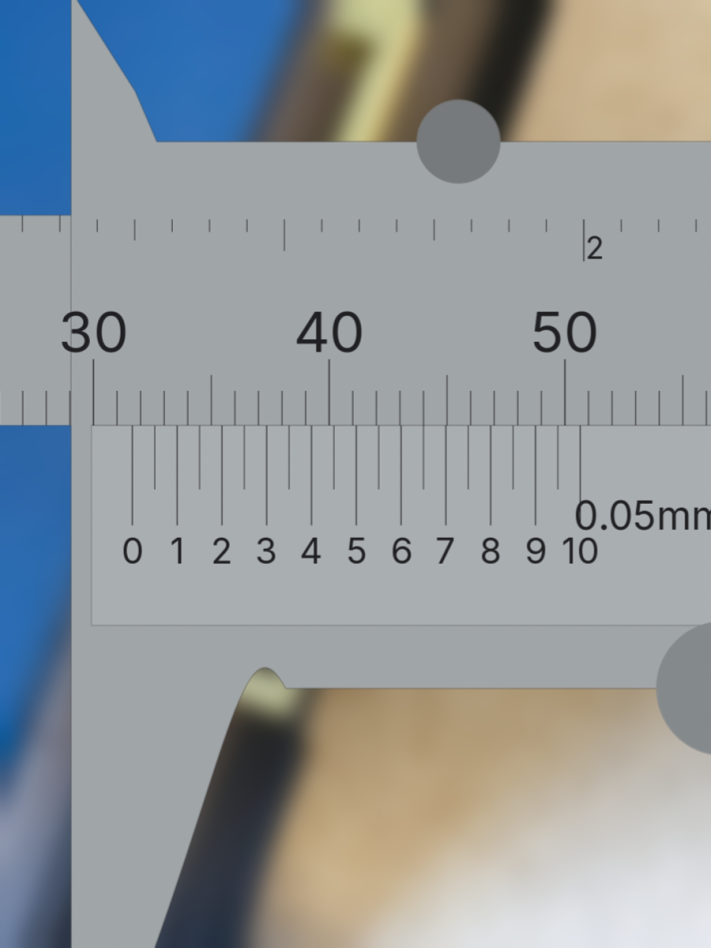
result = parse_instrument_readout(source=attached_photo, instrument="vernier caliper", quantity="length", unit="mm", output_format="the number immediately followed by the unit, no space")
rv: 31.65mm
